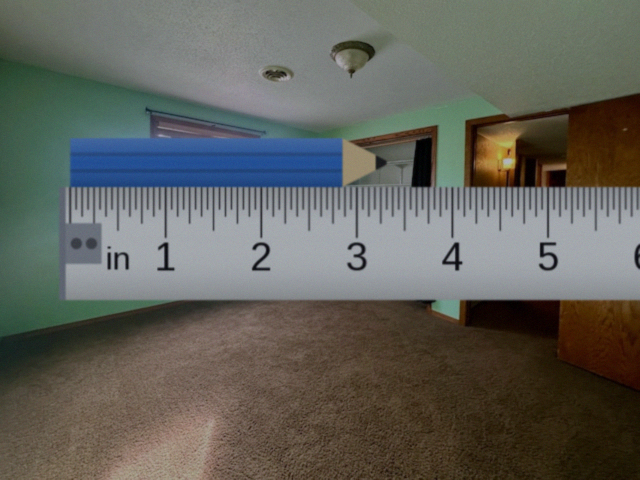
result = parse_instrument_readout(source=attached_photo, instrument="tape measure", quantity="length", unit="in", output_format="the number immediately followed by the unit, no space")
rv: 3.3125in
